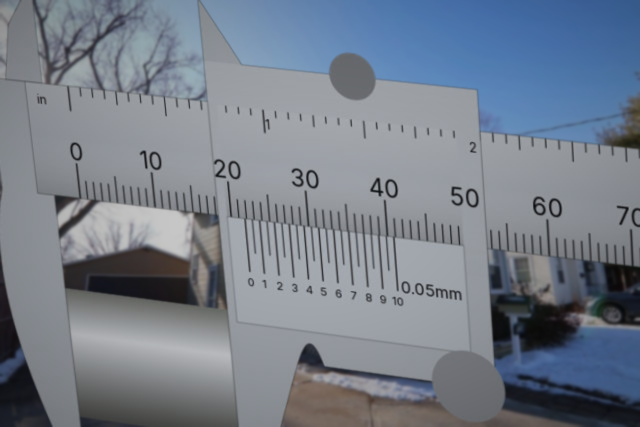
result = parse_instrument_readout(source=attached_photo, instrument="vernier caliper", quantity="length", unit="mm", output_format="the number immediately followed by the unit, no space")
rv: 21.8mm
